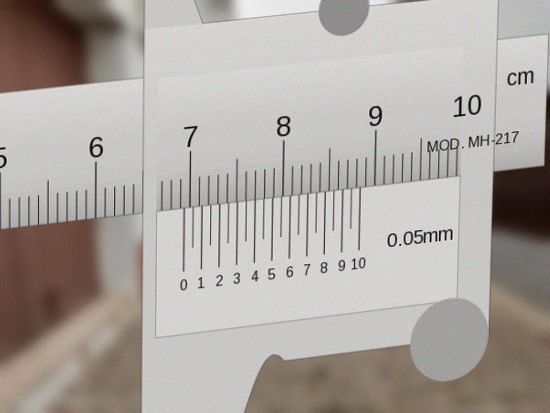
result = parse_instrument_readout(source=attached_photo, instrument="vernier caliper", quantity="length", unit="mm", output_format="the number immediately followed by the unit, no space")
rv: 69.4mm
